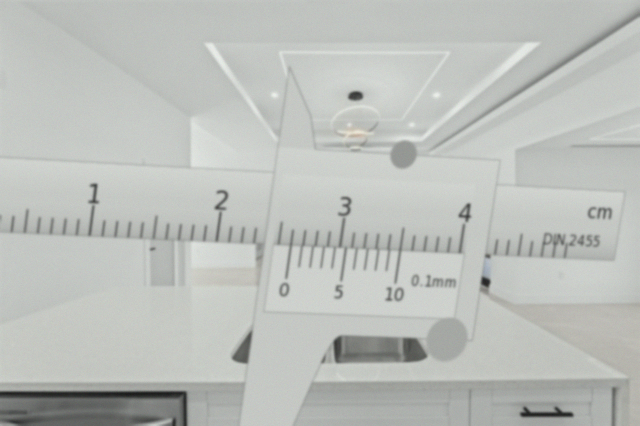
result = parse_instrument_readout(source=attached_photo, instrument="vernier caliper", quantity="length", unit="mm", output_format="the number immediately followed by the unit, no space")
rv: 26.0mm
